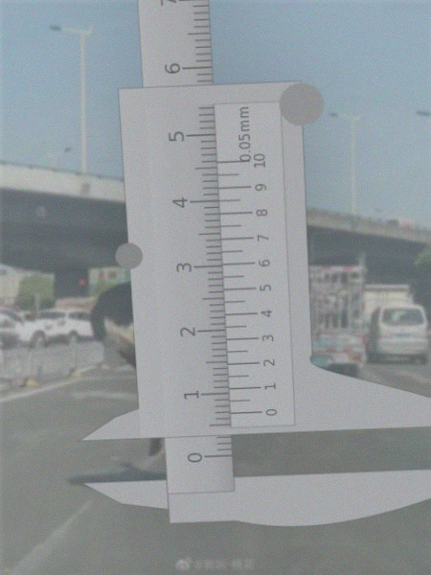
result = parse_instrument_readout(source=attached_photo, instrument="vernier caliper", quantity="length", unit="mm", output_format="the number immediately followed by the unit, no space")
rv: 6.8mm
